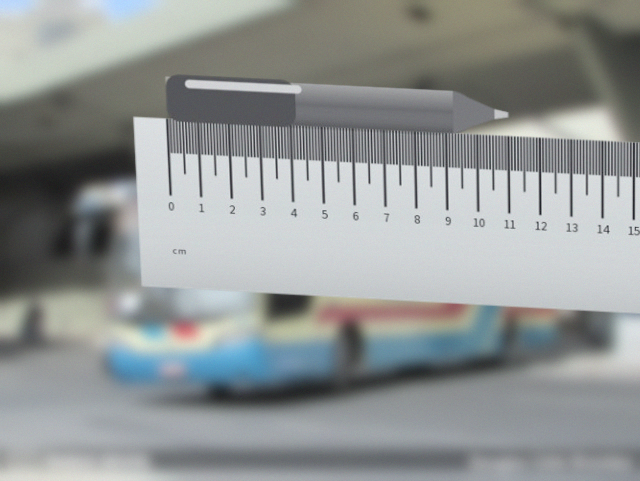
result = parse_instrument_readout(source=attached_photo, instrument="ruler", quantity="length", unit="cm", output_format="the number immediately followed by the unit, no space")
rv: 11cm
